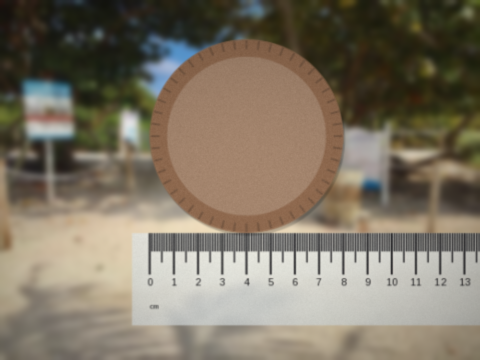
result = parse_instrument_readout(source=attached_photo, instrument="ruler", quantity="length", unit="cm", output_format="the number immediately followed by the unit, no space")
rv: 8cm
